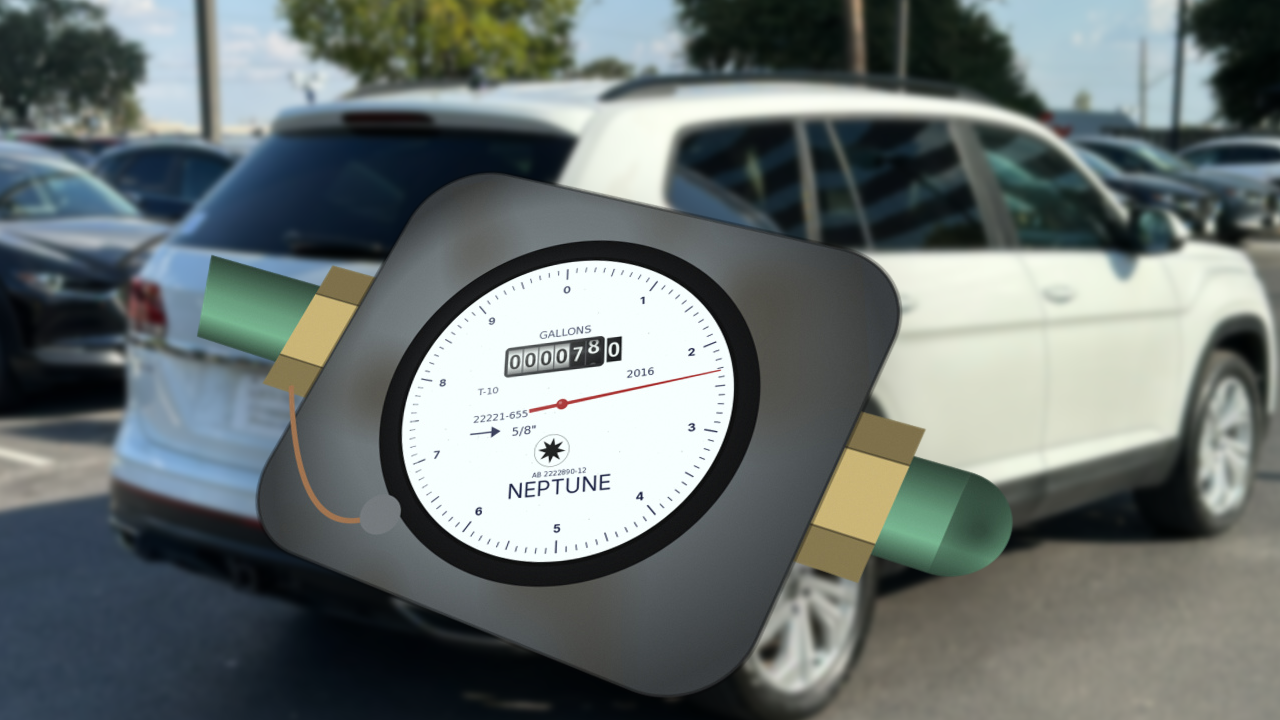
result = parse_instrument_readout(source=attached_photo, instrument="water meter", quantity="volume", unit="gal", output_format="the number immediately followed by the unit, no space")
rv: 782.3gal
